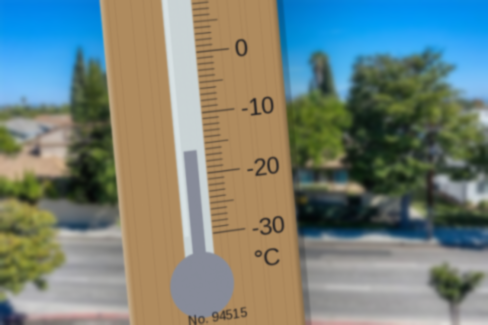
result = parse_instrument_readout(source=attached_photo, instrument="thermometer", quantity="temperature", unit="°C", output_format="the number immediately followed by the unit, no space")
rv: -16°C
